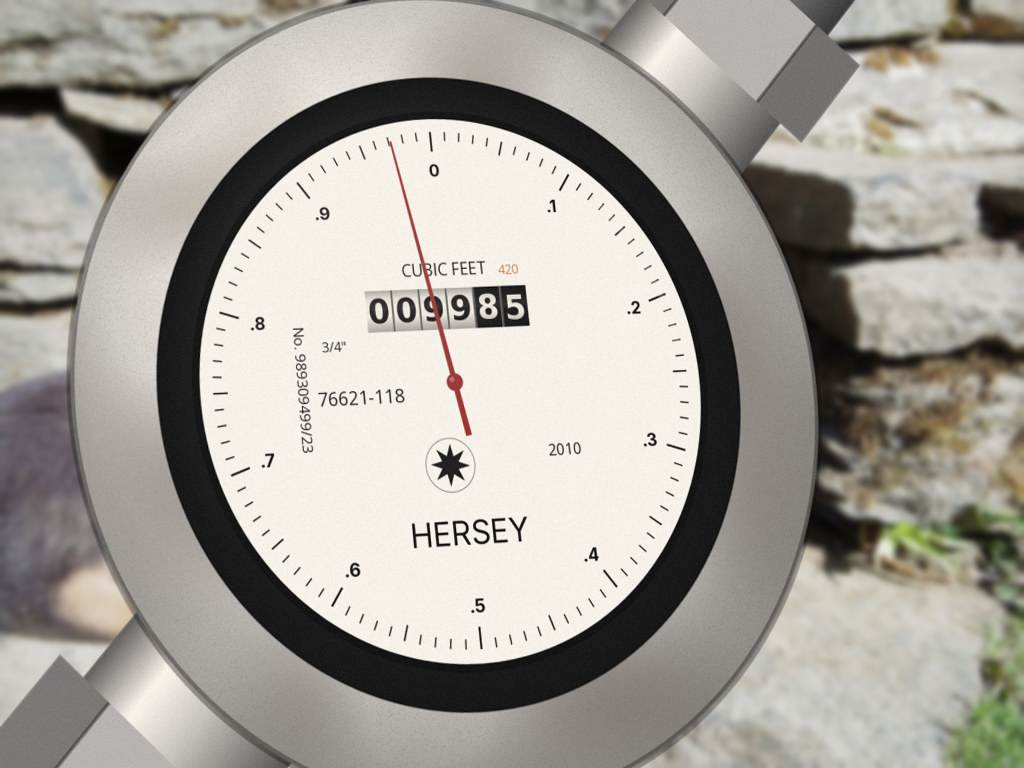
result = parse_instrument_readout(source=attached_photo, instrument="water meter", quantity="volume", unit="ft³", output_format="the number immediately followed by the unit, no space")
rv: 9984.97ft³
